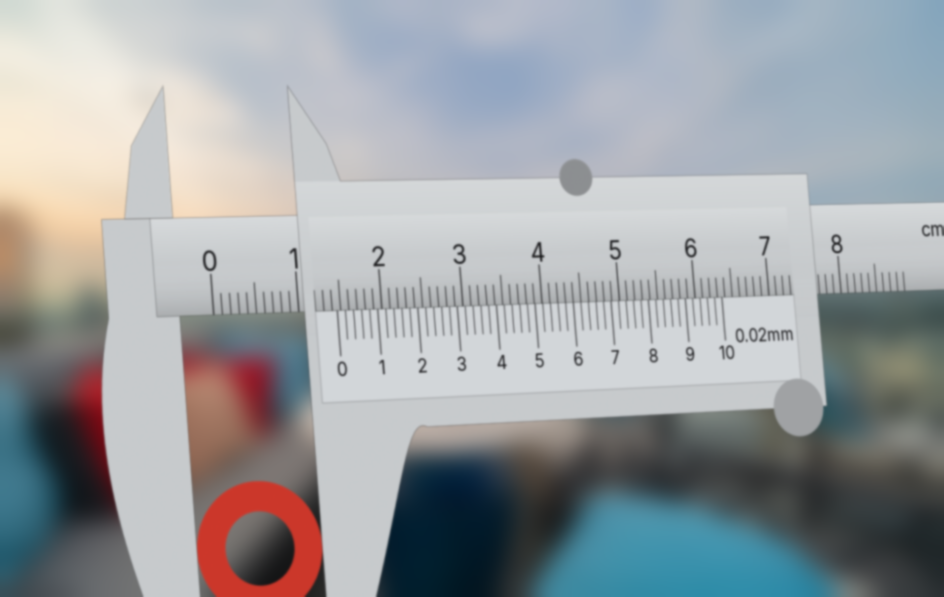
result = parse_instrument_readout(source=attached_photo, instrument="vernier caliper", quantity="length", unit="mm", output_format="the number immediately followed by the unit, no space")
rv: 14.6mm
